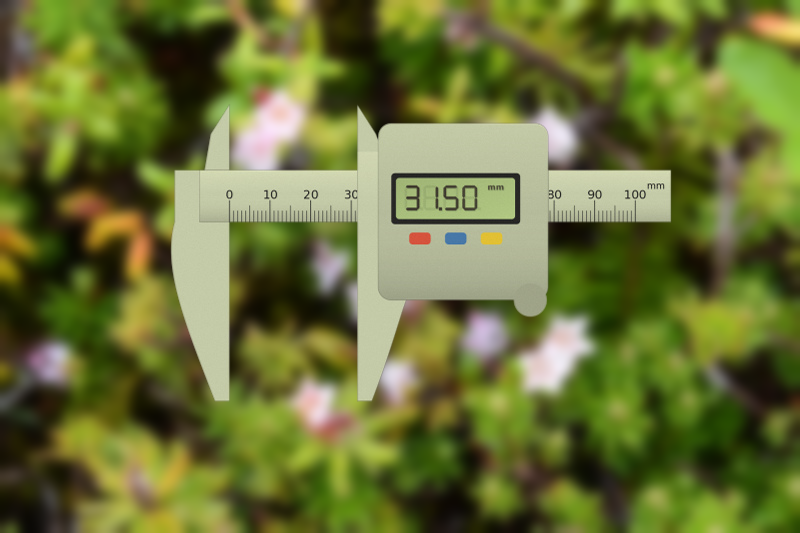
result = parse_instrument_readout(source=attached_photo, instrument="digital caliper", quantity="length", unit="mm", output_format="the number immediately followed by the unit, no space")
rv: 31.50mm
